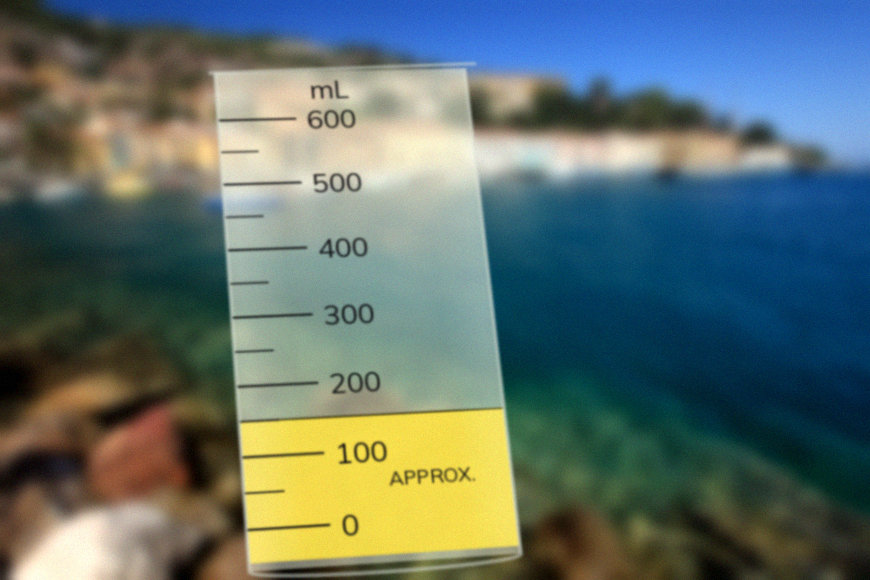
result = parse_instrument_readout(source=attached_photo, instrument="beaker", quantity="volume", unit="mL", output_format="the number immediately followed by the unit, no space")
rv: 150mL
